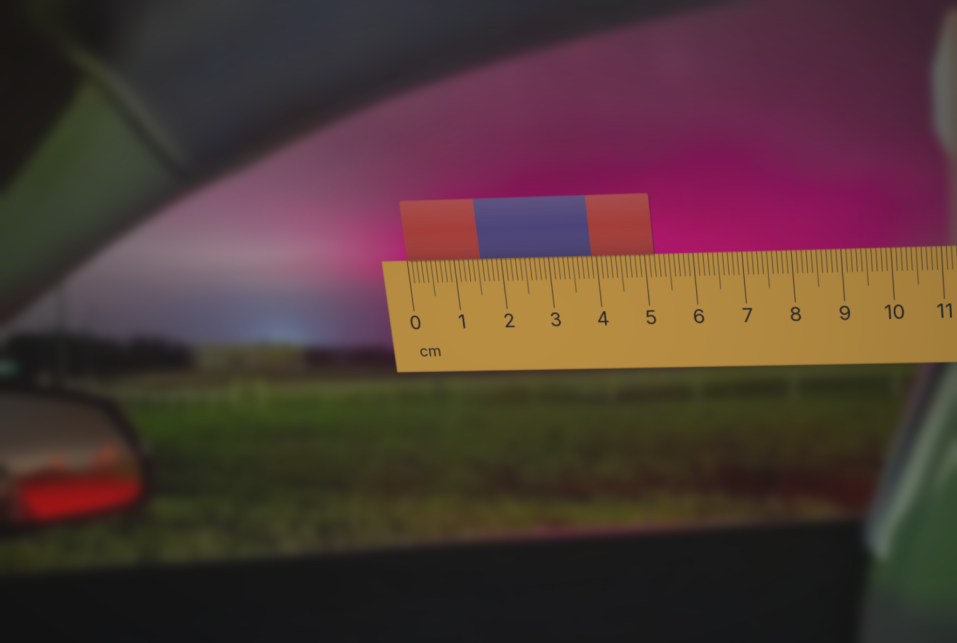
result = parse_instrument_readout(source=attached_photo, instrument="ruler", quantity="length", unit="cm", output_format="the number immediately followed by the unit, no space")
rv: 5.2cm
